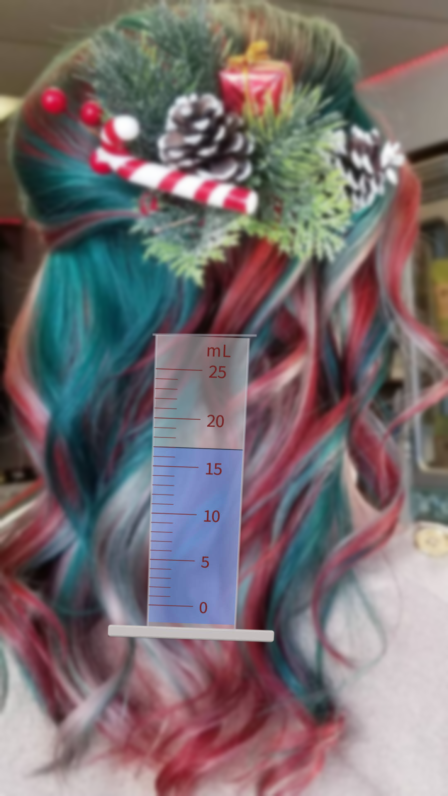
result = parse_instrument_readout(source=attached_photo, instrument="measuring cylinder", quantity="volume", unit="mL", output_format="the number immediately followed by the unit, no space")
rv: 17mL
